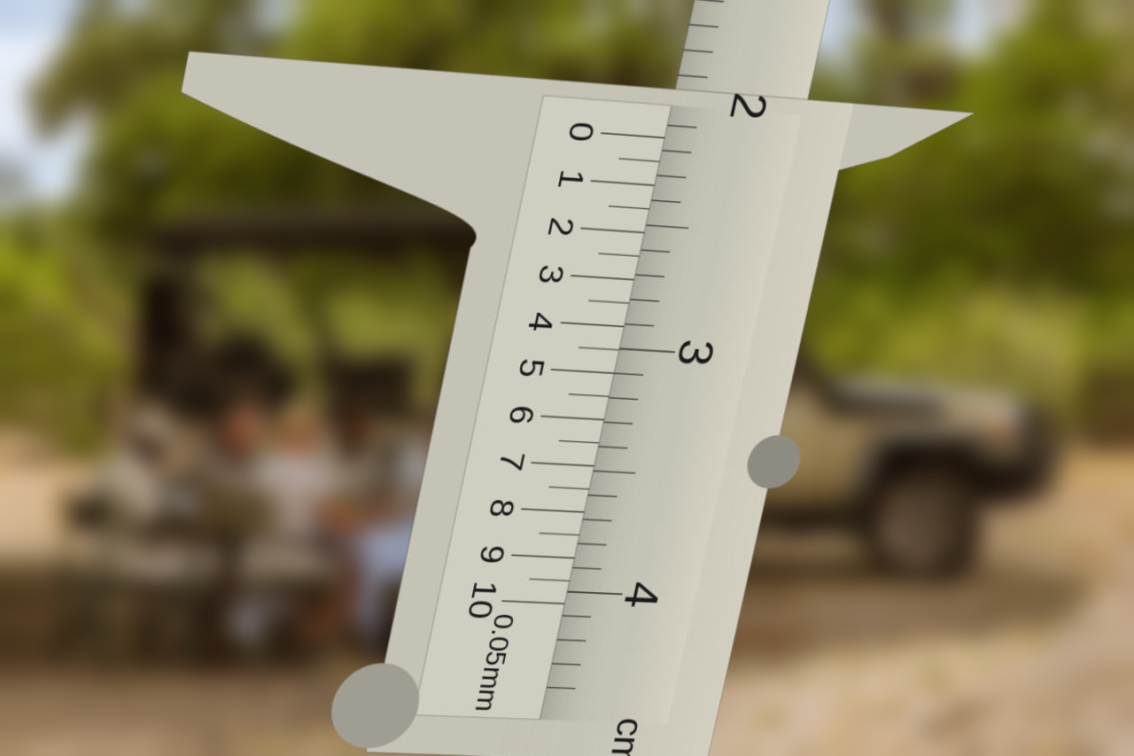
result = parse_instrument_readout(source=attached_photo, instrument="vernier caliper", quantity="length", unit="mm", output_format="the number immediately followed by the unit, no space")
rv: 21.50mm
